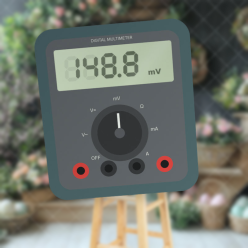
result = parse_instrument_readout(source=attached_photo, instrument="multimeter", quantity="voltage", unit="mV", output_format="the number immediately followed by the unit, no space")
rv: 148.8mV
